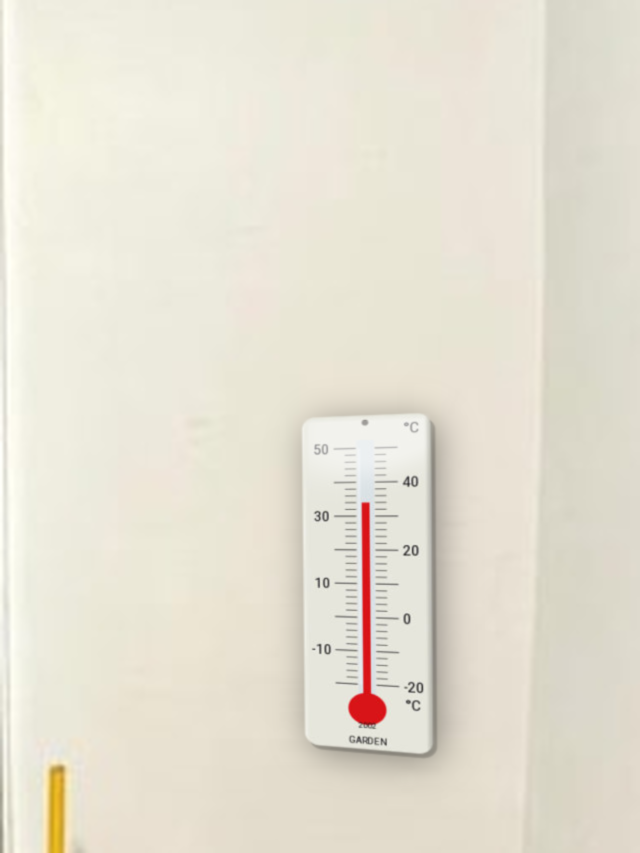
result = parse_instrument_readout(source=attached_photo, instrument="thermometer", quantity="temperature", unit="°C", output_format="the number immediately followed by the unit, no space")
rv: 34°C
